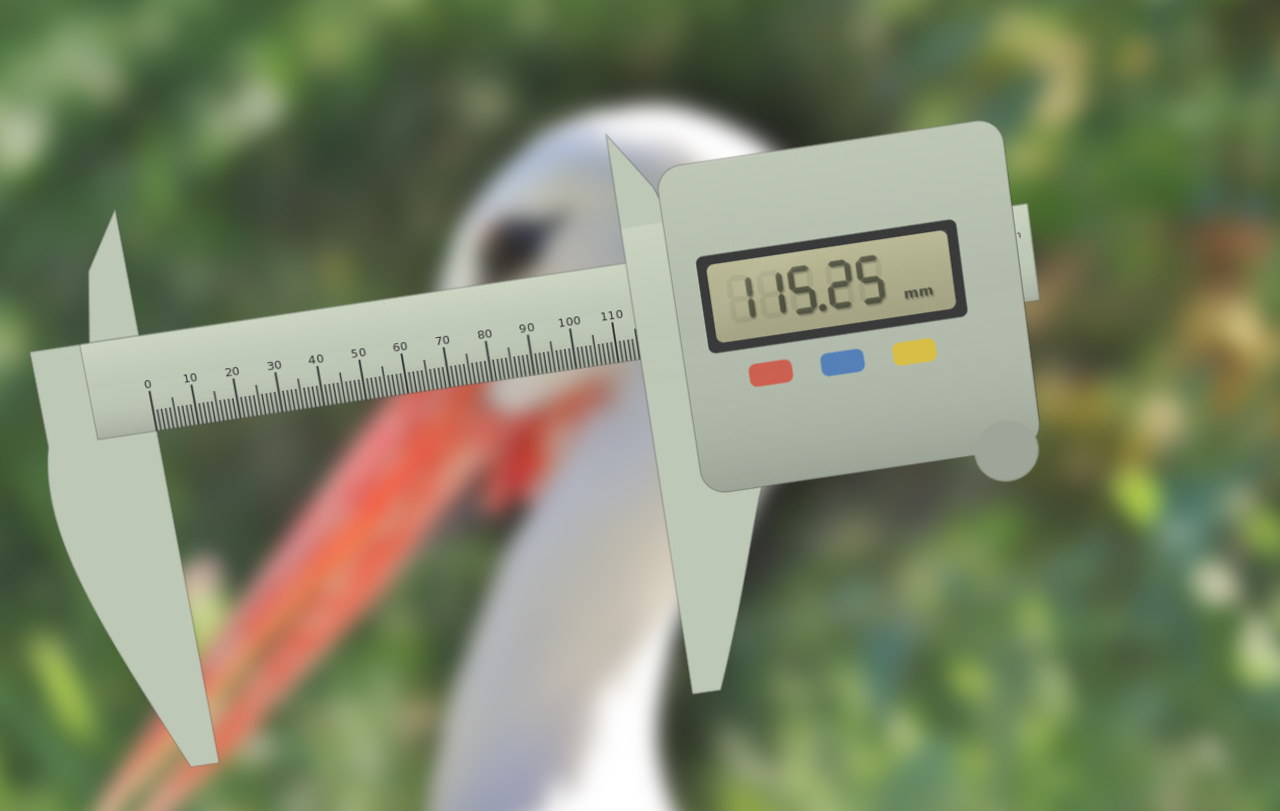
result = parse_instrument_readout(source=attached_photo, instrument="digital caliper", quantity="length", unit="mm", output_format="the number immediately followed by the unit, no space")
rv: 115.25mm
